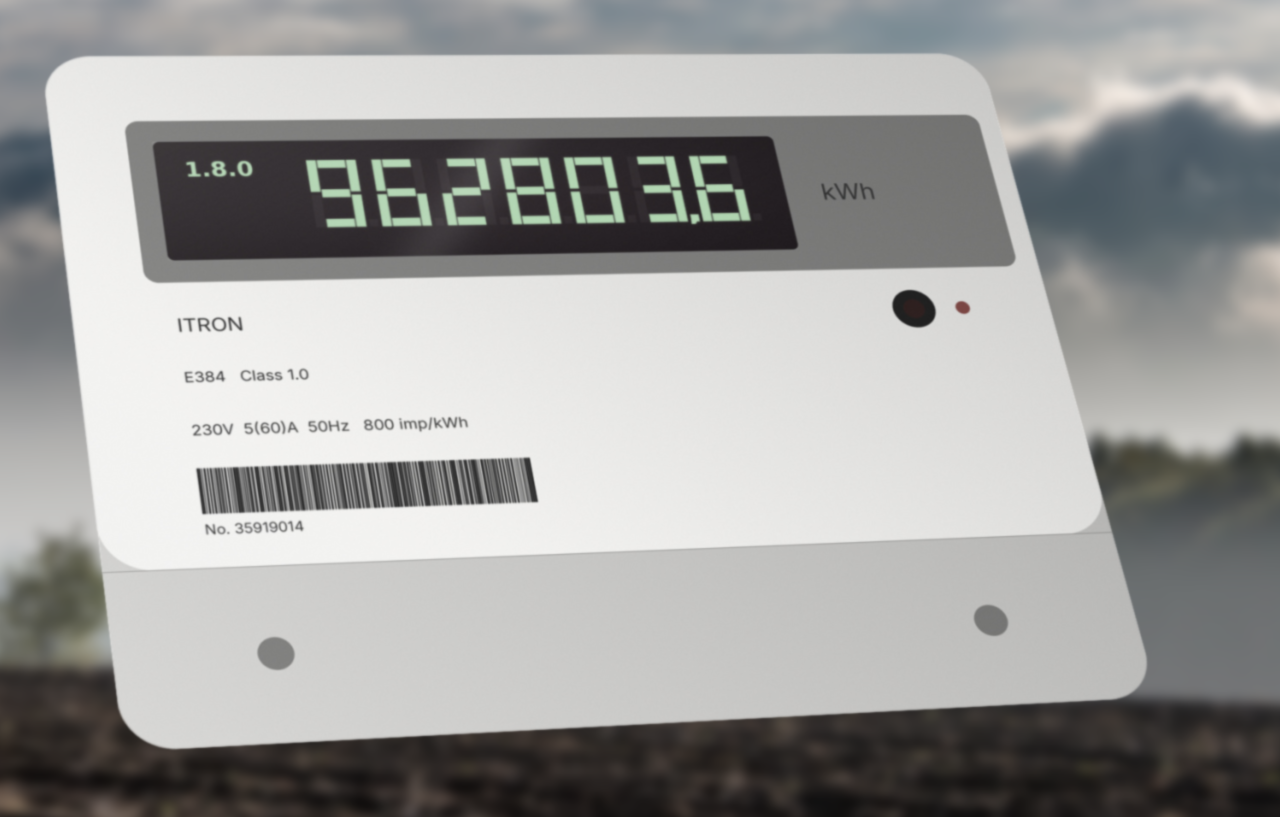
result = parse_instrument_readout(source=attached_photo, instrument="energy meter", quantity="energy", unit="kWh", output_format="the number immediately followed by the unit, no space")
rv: 962803.6kWh
